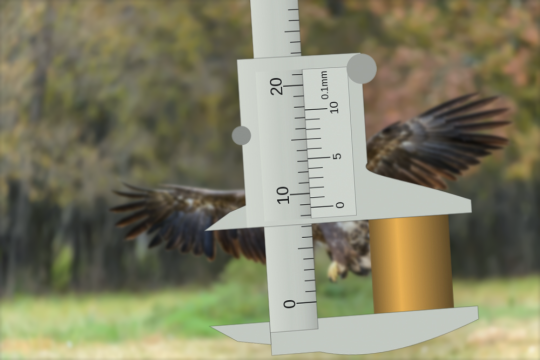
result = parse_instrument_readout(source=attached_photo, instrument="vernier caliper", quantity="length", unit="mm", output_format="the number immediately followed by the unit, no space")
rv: 8.7mm
